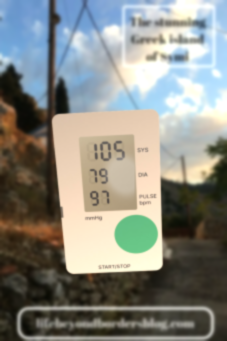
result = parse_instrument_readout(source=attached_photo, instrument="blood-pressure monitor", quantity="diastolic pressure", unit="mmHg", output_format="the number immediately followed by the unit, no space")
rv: 79mmHg
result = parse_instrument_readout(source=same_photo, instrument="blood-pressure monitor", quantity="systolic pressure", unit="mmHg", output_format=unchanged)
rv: 105mmHg
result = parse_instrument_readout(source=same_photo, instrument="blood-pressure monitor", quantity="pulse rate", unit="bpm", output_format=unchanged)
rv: 97bpm
